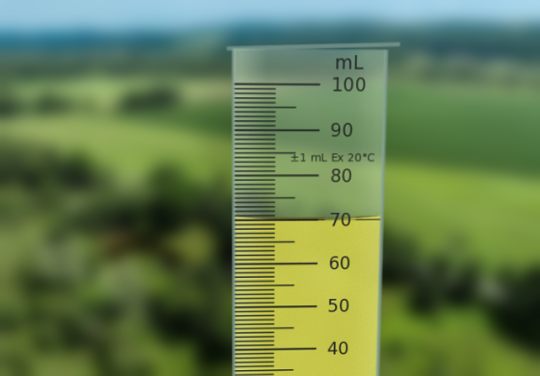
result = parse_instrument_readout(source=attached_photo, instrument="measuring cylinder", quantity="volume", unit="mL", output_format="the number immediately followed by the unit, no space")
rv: 70mL
